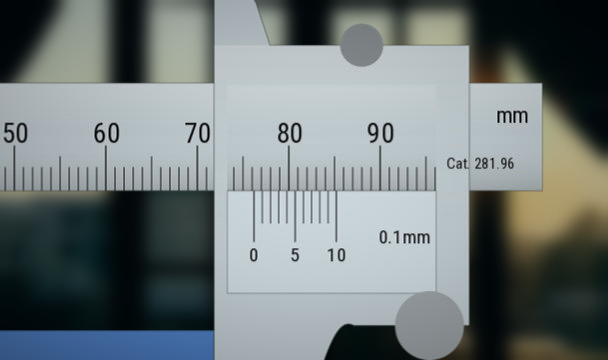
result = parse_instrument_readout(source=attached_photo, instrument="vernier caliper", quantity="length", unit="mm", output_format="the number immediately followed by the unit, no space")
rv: 76.2mm
